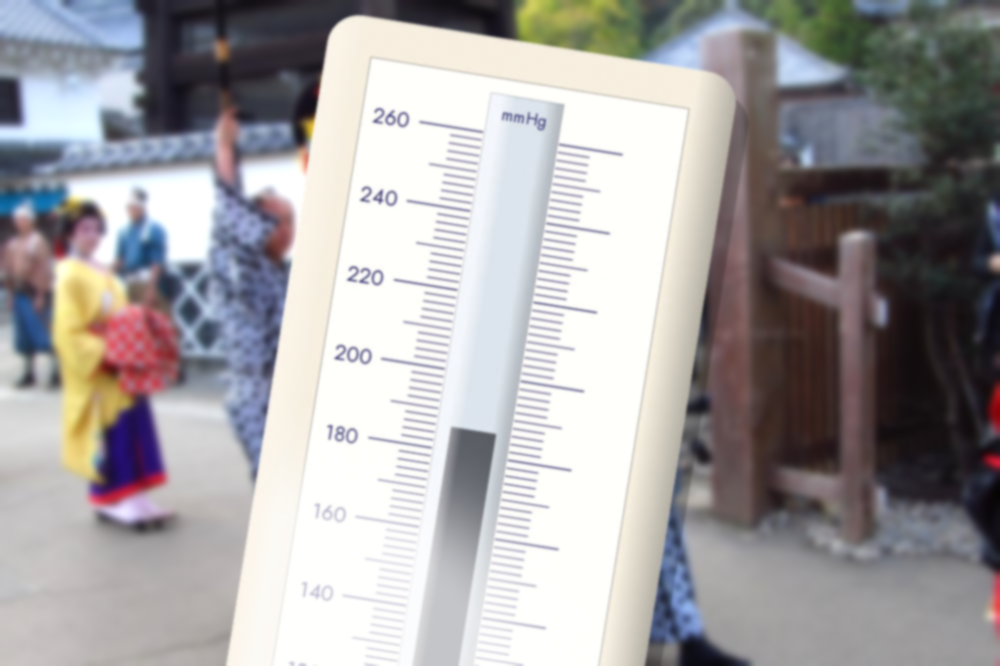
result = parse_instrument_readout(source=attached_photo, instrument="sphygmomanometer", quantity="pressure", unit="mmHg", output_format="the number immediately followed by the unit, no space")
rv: 186mmHg
